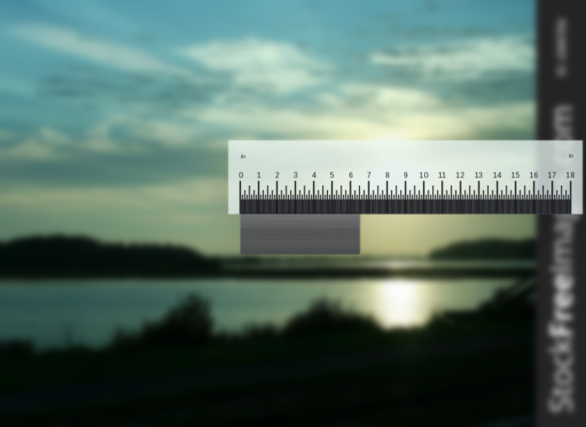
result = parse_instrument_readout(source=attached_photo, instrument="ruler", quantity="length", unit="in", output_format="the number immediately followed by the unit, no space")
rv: 6.5in
